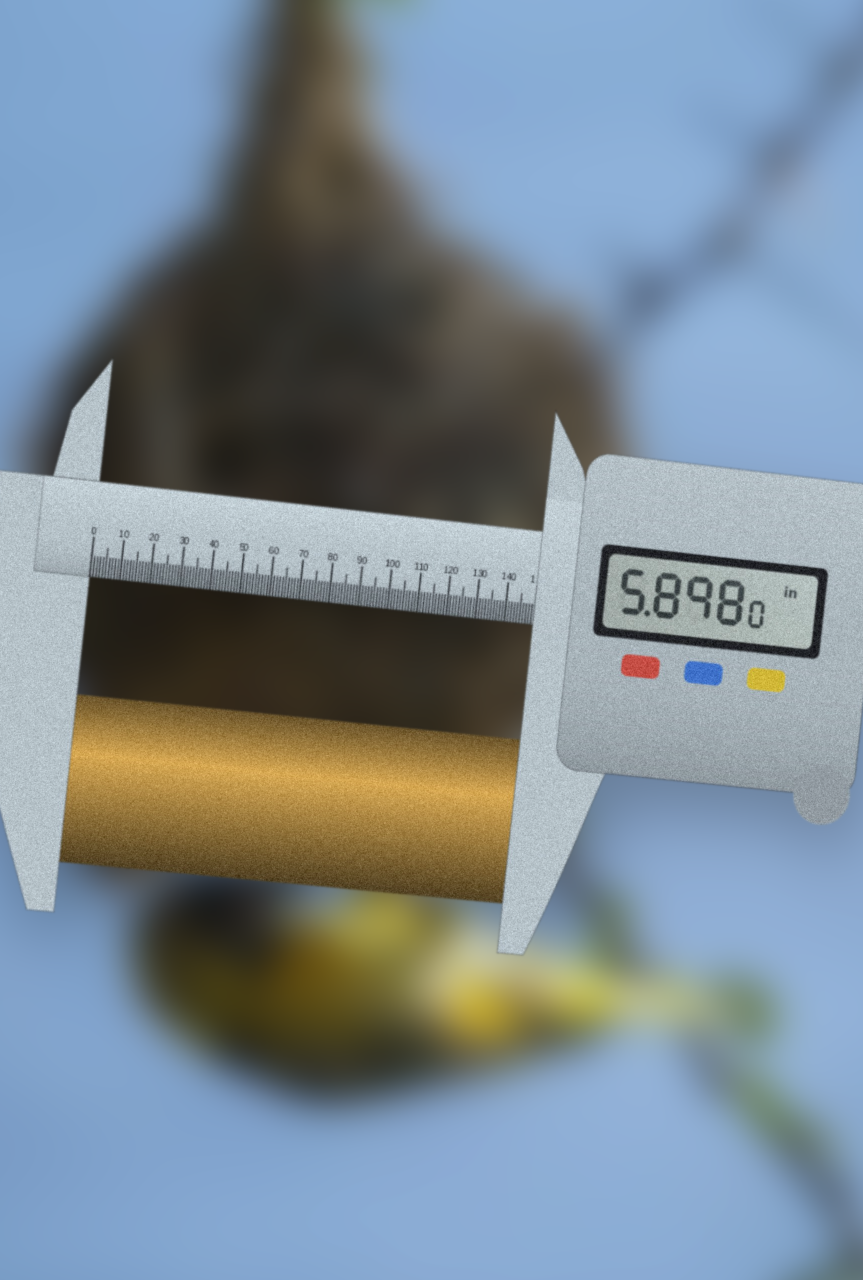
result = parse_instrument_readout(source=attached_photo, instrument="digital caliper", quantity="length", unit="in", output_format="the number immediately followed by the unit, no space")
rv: 5.8980in
